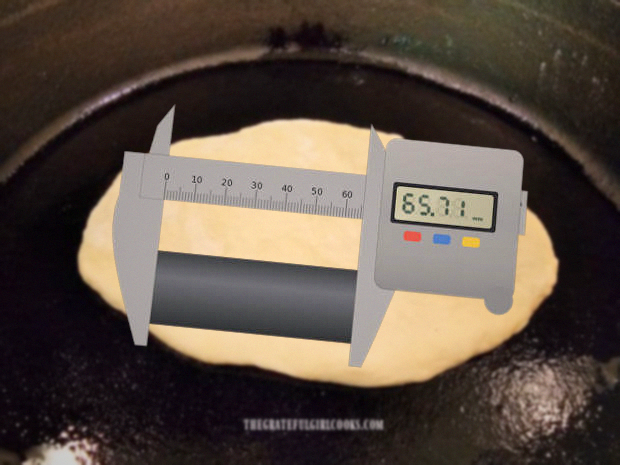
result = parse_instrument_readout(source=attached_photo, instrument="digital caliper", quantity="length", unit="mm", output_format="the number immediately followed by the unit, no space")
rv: 65.71mm
